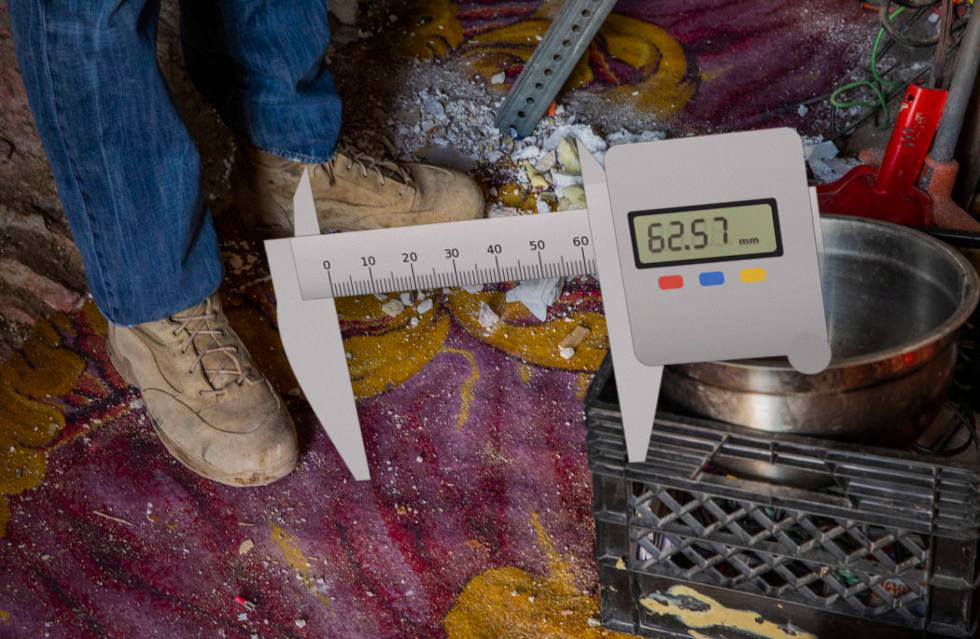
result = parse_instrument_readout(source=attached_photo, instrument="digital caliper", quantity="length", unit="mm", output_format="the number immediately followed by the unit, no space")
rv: 62.57mm
